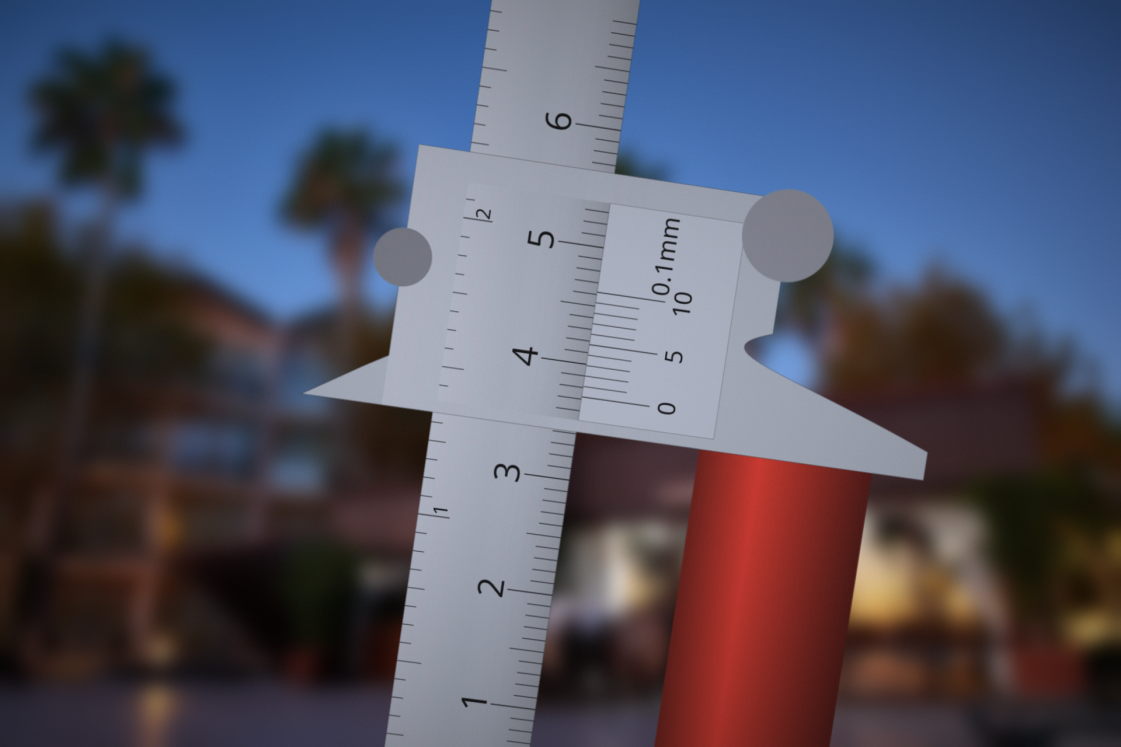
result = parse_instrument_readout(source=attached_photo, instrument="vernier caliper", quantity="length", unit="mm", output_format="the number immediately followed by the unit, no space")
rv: 37.2mm
